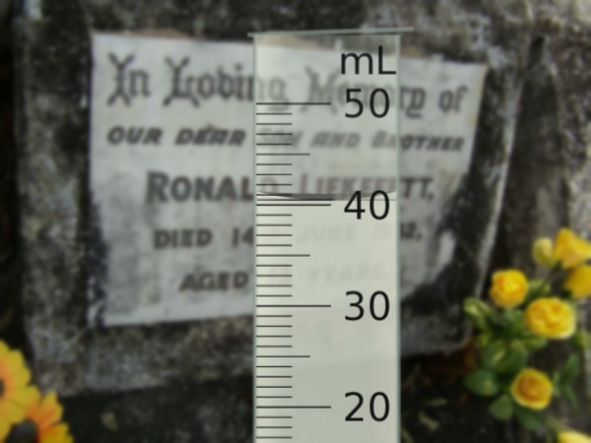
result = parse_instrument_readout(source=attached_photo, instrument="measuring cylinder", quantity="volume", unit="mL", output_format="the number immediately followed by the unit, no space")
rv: 40.5mL
